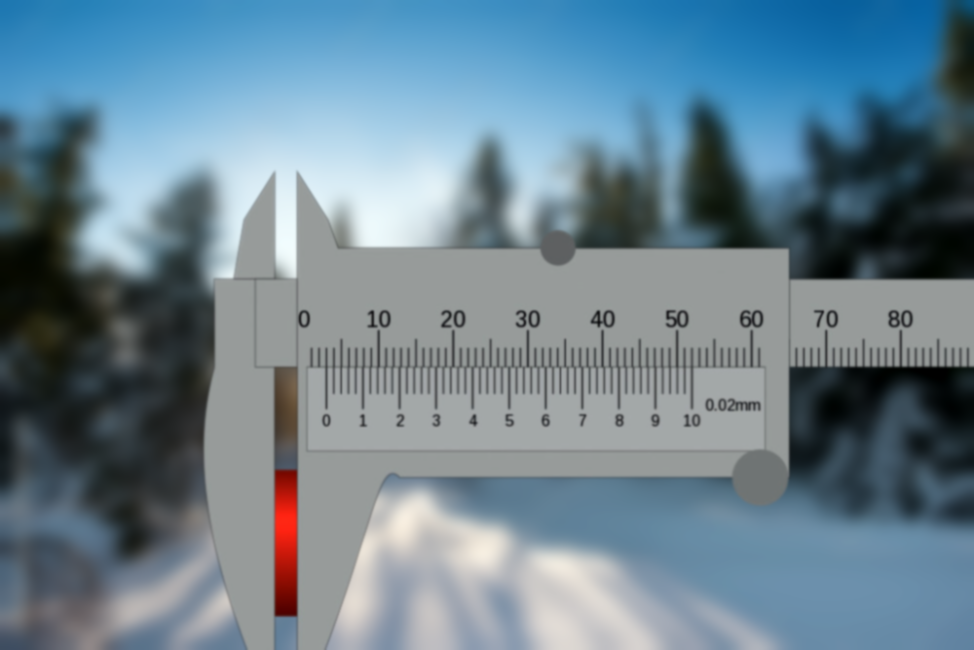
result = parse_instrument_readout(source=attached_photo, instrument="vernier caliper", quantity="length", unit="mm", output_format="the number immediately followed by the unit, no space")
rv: 3.0mm
